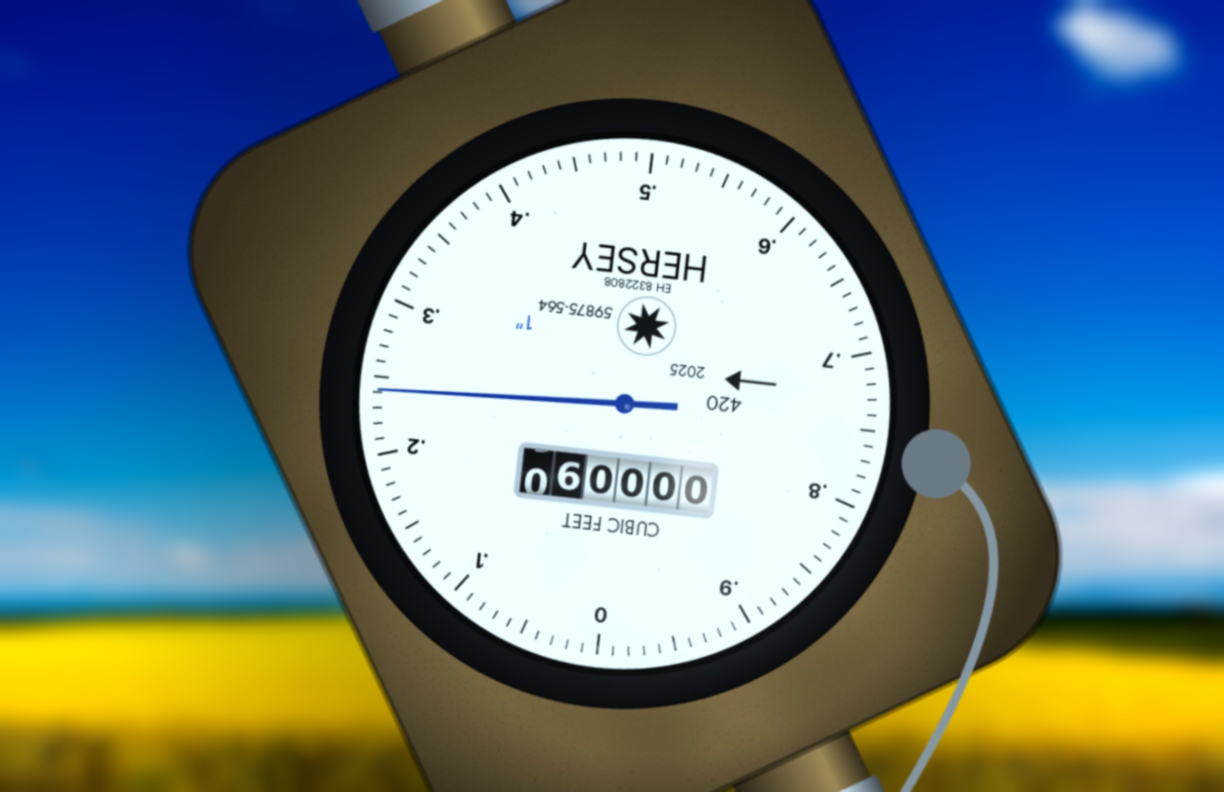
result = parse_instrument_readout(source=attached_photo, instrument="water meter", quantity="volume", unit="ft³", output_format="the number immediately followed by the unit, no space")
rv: 90.24ft³
